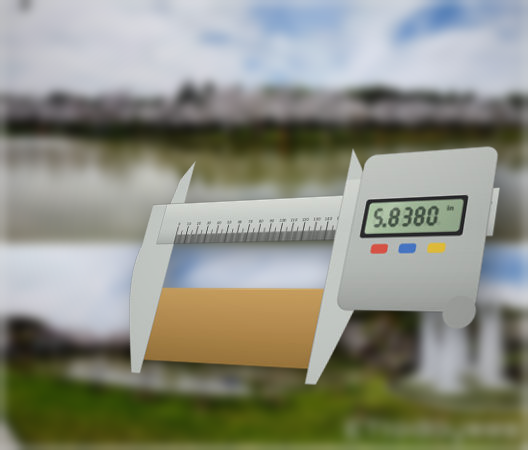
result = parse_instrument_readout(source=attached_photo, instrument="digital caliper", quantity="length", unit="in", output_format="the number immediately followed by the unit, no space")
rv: 5.8380in
